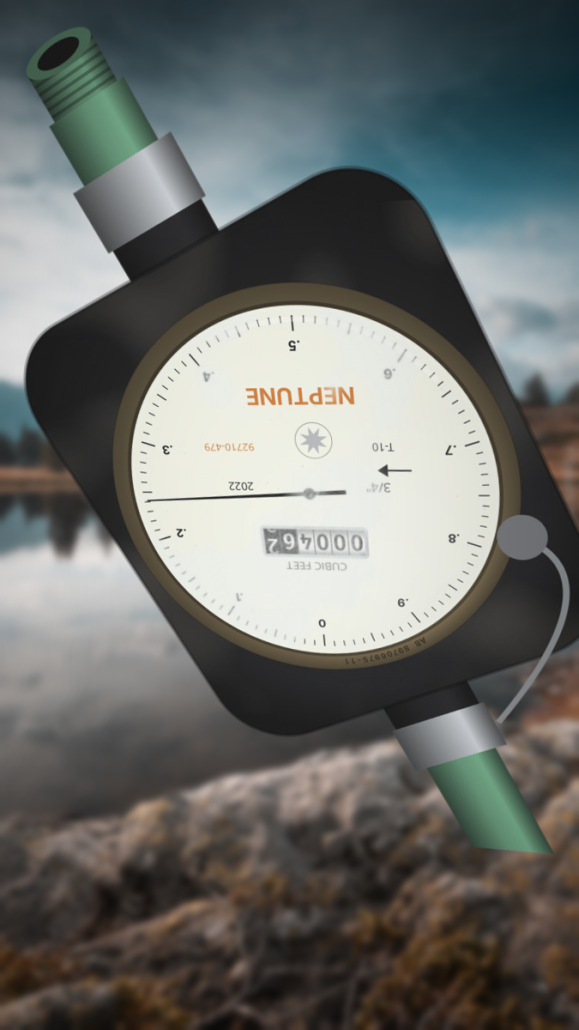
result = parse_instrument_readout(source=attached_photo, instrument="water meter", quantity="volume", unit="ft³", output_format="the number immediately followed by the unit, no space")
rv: 462.24ft³
